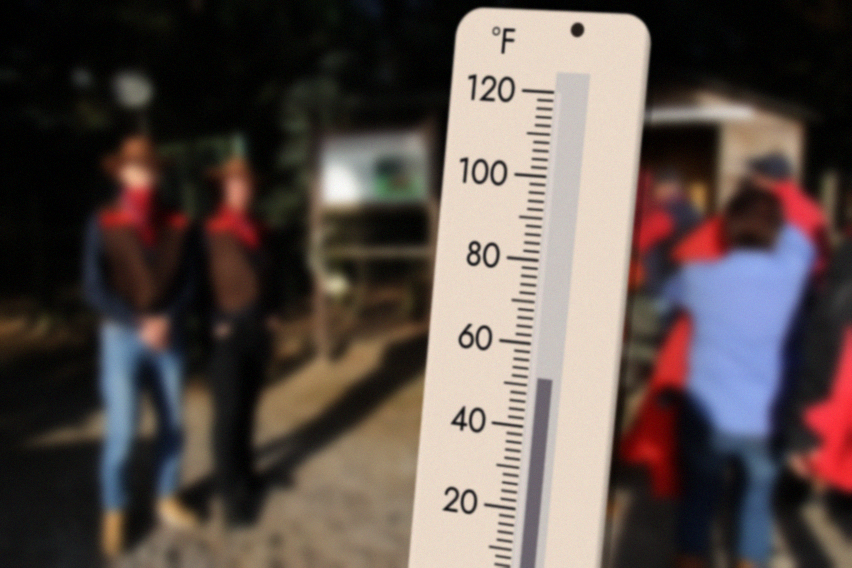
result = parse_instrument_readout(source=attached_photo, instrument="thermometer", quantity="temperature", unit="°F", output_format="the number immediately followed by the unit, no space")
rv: 52°F
